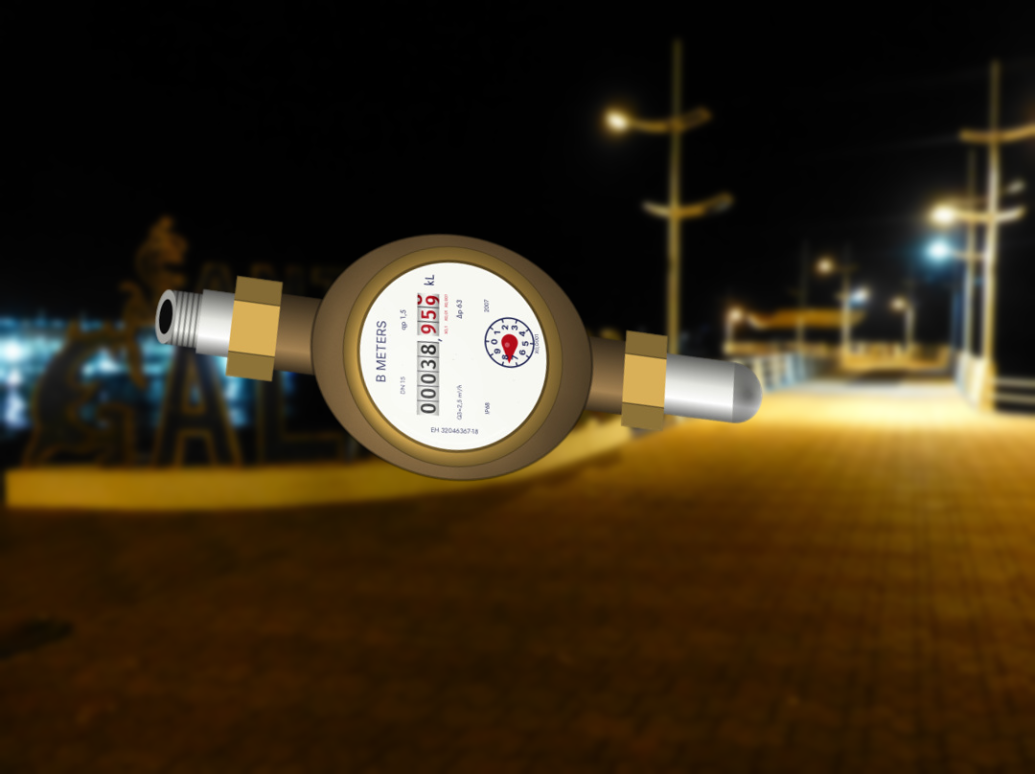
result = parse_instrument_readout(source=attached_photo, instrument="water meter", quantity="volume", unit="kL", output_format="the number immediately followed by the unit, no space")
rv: 38.9587kL
